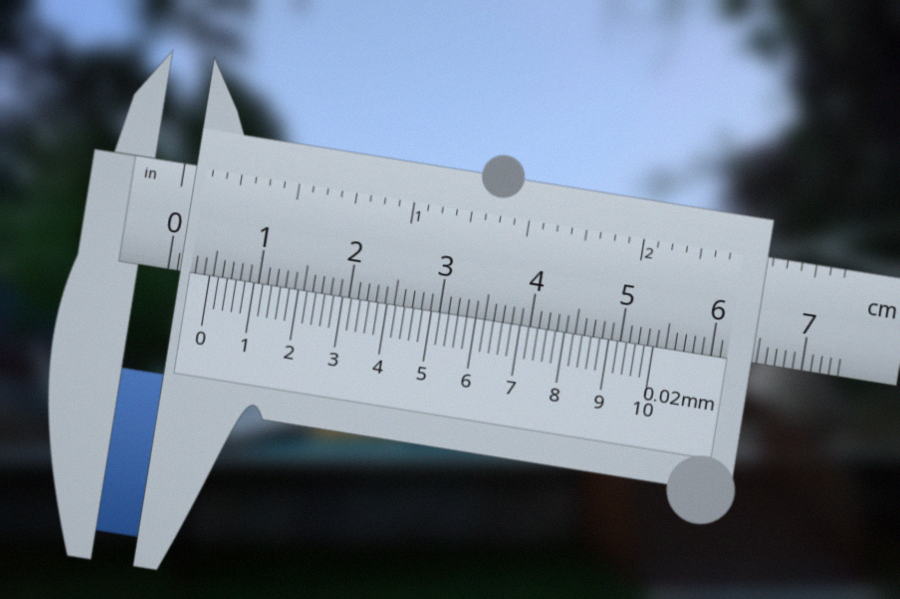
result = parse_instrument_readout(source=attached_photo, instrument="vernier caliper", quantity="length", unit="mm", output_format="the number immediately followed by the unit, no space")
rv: 4.6mm
